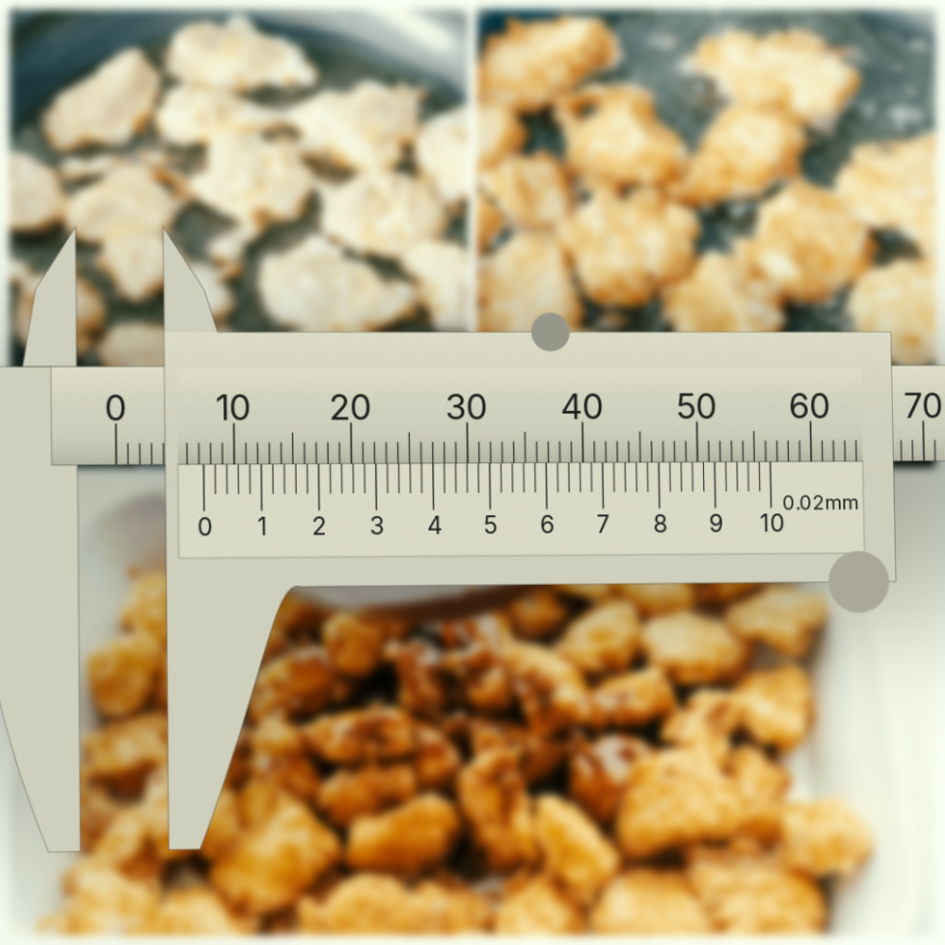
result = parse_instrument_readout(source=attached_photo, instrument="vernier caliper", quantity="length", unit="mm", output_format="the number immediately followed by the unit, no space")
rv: 7.4mm
